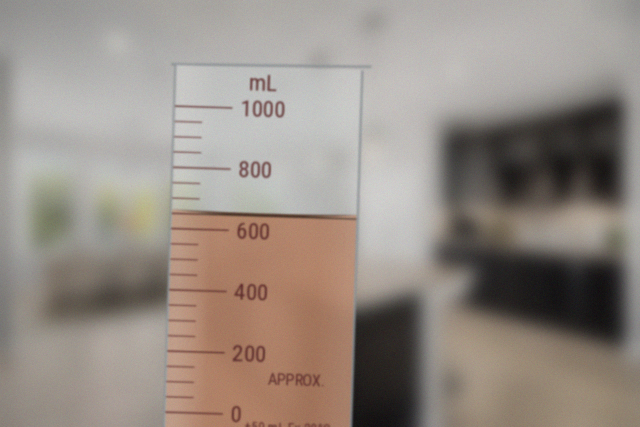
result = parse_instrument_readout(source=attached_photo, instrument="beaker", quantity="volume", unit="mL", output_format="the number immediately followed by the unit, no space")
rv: 650mL
